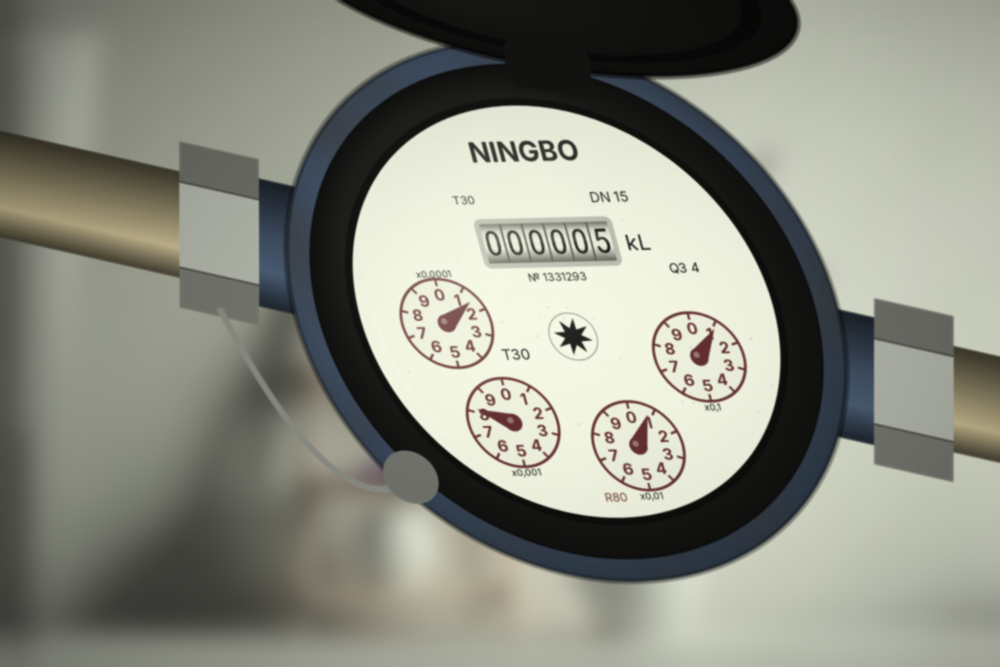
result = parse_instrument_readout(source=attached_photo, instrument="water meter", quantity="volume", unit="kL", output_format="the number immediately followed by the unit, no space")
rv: 5.1081kL
